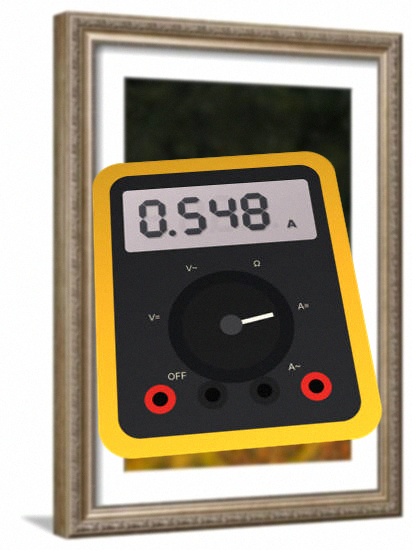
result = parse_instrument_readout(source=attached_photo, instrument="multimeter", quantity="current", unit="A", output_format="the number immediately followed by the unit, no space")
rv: 0.548A
